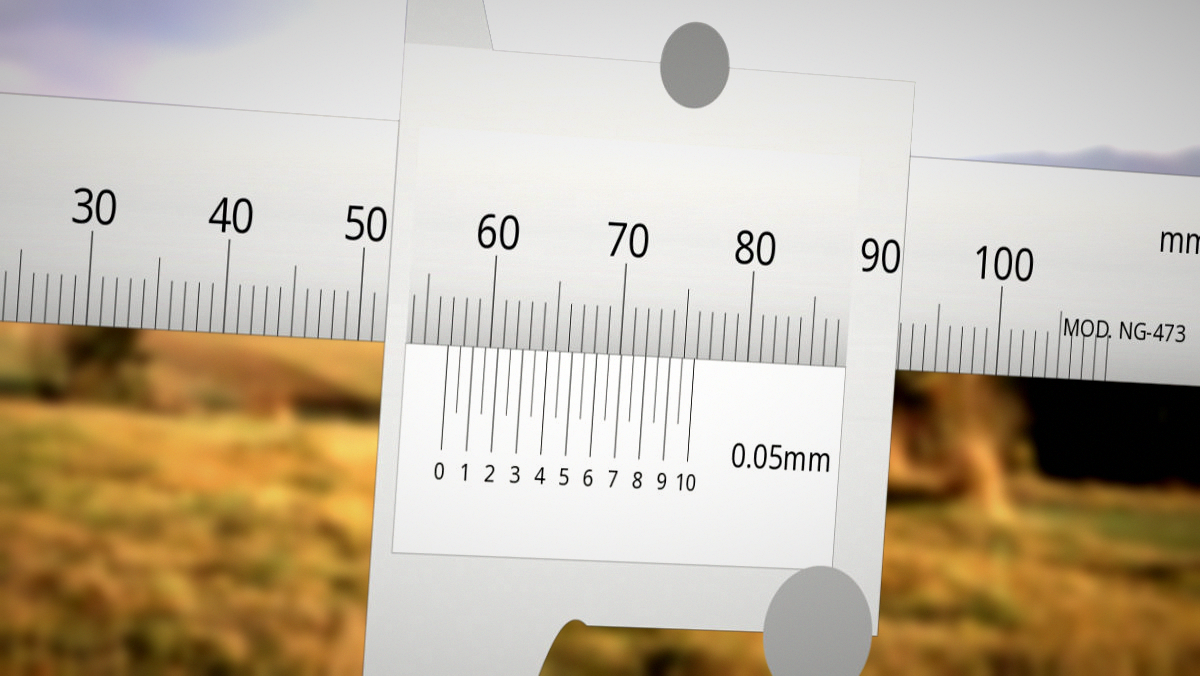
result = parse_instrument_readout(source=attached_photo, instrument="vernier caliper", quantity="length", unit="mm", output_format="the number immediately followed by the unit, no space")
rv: 56.8mm
